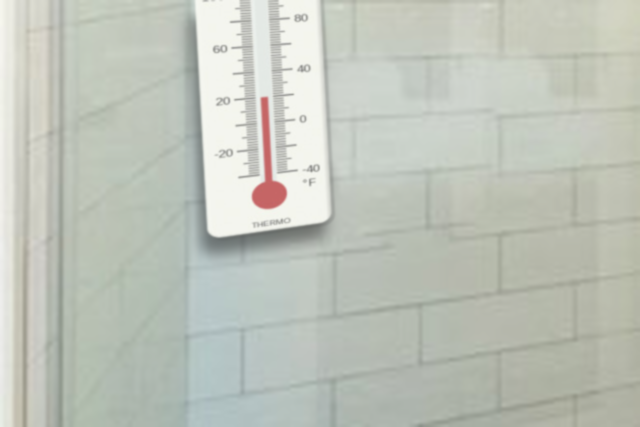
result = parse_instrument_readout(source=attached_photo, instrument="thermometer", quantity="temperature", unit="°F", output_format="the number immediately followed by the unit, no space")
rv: 20°F
